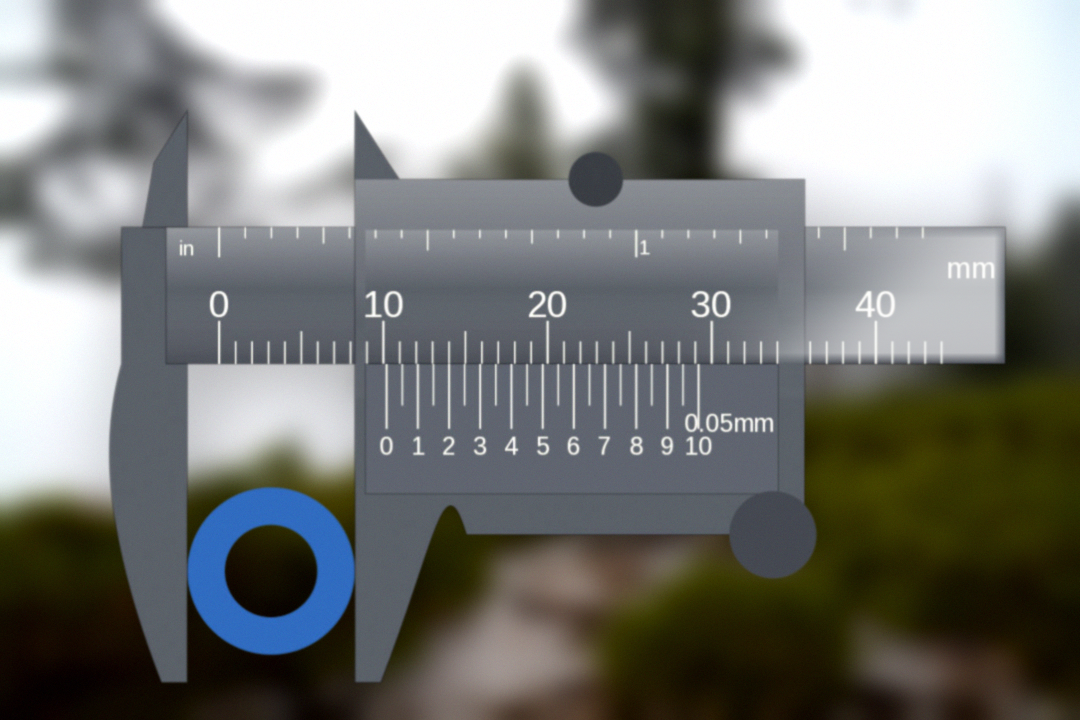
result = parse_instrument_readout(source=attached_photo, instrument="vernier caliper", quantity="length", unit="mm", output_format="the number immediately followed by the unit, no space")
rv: 10.2mm
